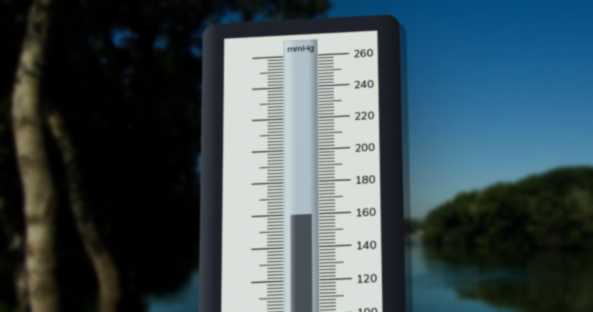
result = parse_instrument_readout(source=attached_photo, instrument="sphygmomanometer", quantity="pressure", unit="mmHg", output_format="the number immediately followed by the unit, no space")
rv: 160mmHg
